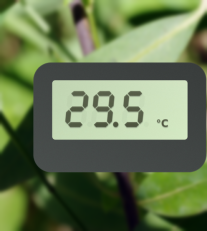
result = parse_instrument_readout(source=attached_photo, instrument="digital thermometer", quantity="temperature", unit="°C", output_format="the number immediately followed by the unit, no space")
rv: 29.5°C
